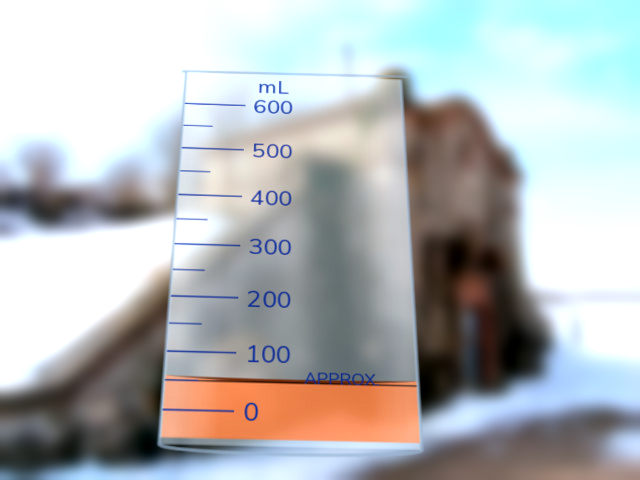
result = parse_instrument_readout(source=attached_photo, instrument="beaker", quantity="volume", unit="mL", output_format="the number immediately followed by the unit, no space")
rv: 50mL
